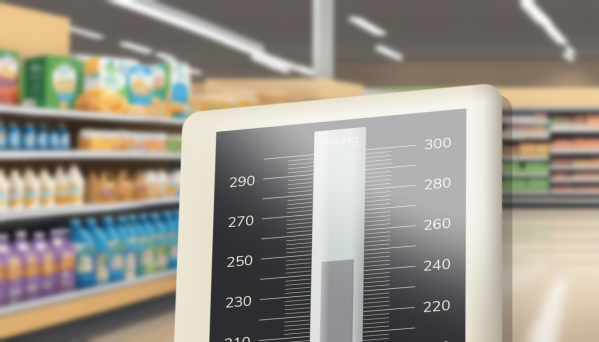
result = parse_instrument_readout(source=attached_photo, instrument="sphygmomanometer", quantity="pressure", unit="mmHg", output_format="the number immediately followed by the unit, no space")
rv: 246mmHg
